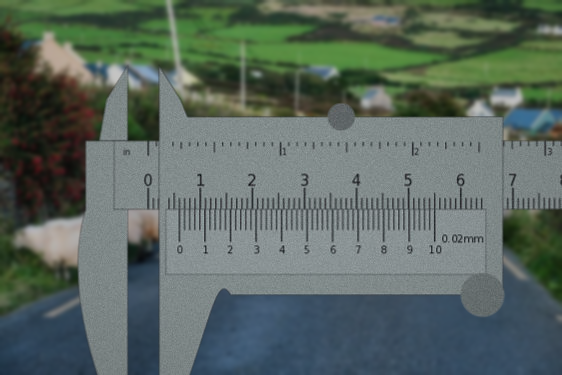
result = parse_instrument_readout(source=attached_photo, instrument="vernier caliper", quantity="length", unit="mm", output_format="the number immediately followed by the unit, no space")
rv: 6.0mm
